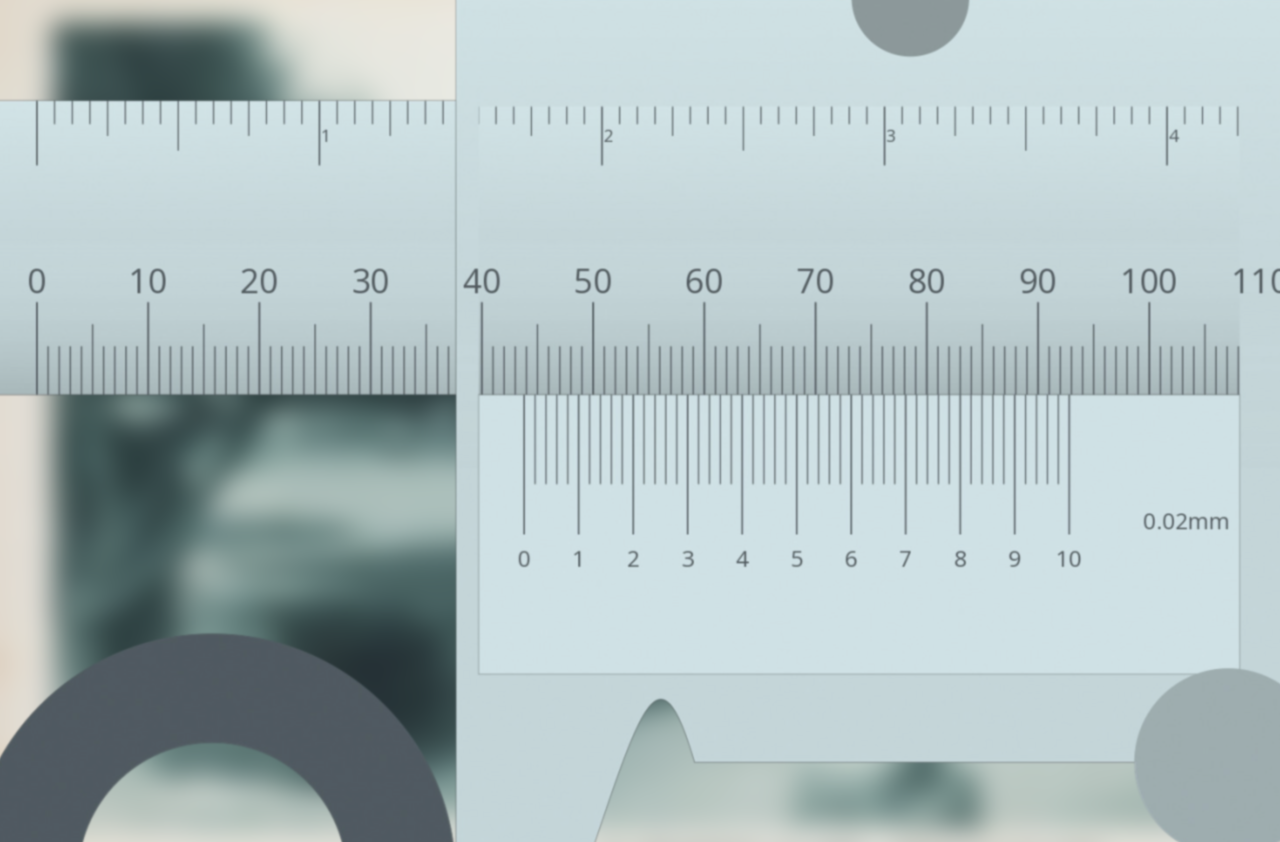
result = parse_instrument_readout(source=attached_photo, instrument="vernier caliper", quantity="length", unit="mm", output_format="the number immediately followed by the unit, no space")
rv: 43.8mm
